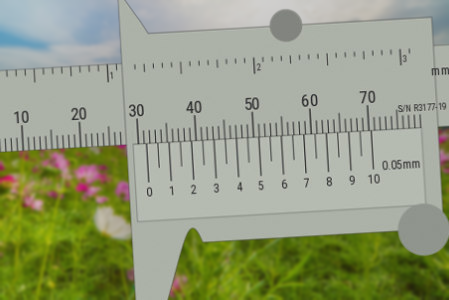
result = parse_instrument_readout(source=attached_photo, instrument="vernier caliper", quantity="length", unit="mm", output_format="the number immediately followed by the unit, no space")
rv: 31.4mm
